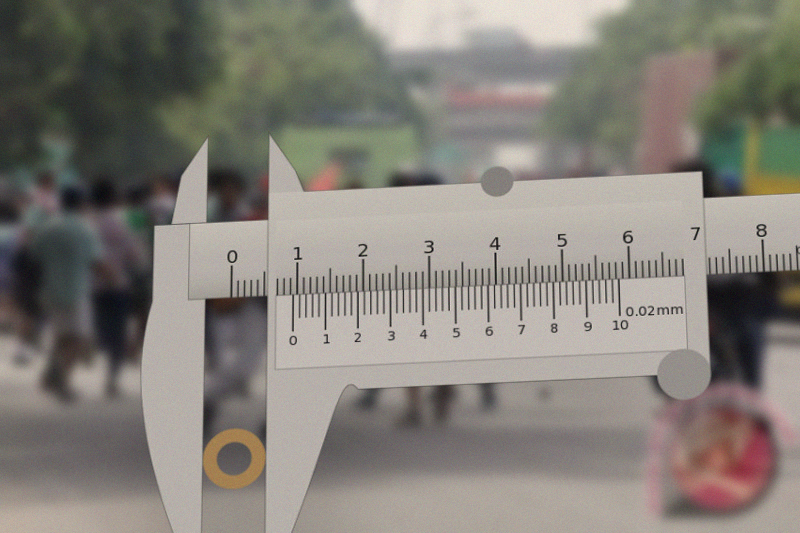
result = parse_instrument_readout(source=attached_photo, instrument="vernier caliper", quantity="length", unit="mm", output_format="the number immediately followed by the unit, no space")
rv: 9.4mm
